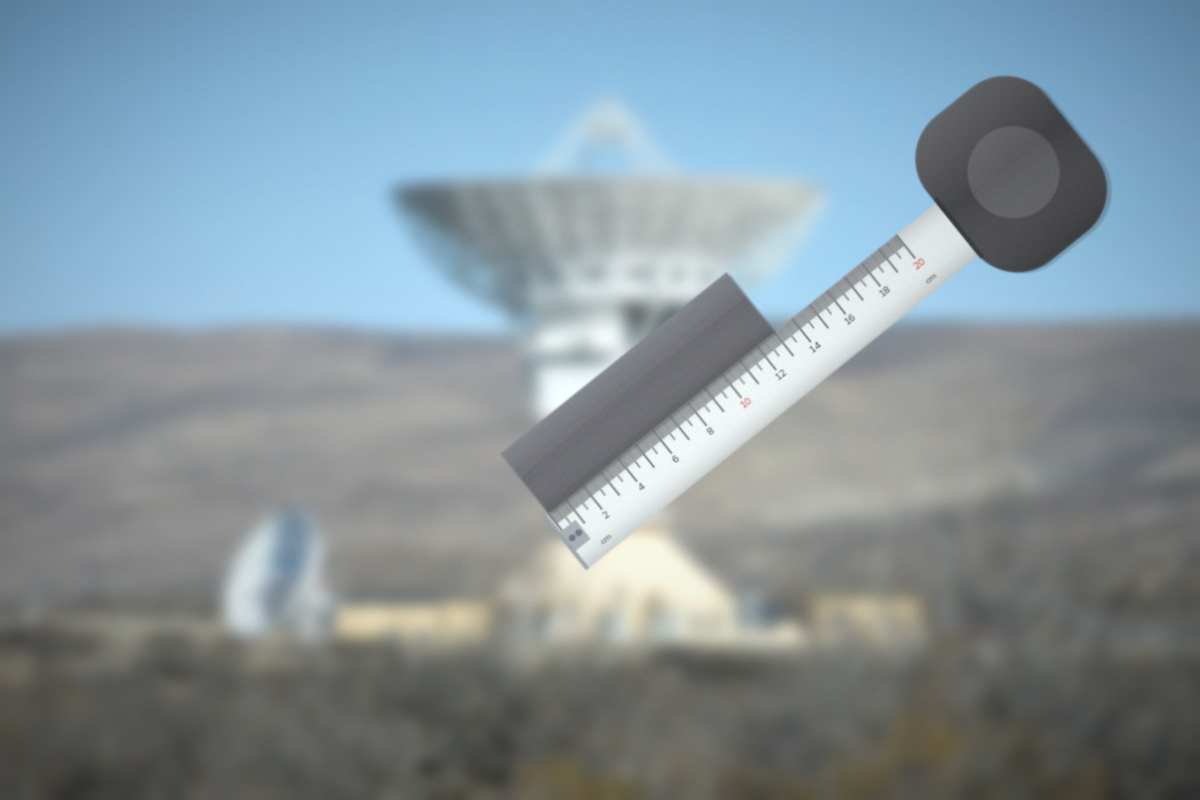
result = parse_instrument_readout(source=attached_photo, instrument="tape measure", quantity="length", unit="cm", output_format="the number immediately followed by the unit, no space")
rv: 13cm
